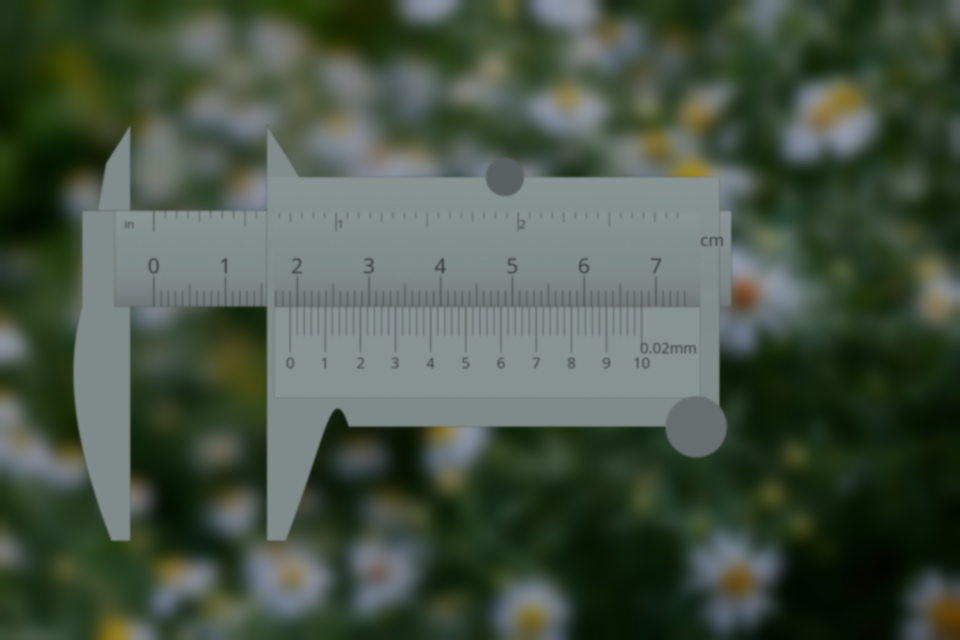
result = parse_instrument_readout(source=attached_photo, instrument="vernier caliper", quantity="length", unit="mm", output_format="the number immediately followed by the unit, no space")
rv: 19.0mm
